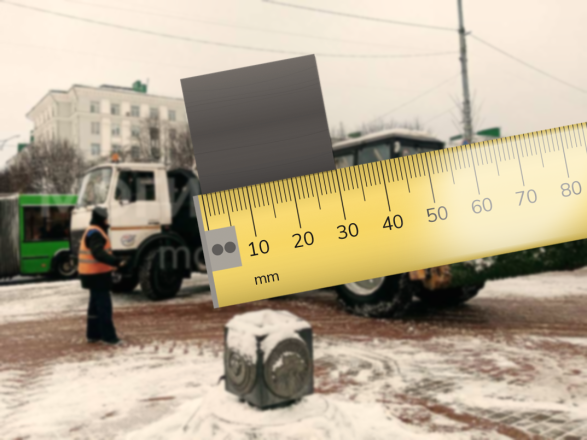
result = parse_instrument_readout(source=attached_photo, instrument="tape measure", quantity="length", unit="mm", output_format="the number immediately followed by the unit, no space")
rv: 30mm
